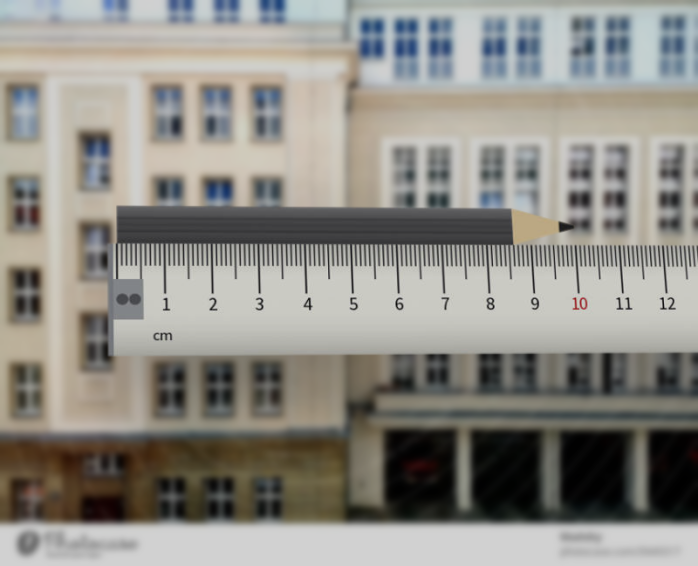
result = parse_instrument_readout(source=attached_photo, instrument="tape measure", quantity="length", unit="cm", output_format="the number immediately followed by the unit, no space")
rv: 10cm
